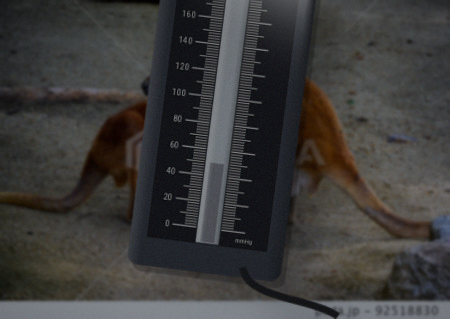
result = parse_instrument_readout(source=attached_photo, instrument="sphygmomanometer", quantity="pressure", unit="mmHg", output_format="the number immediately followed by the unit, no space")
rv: 50mmHg
